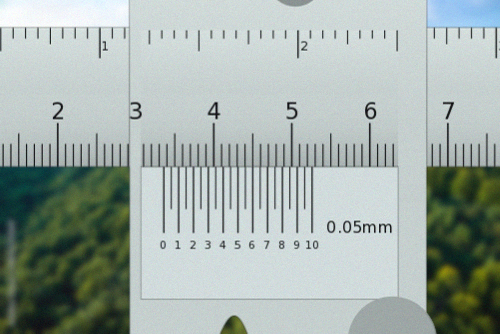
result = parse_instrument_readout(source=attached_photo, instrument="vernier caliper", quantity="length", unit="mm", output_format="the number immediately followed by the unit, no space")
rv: 33.6mm
